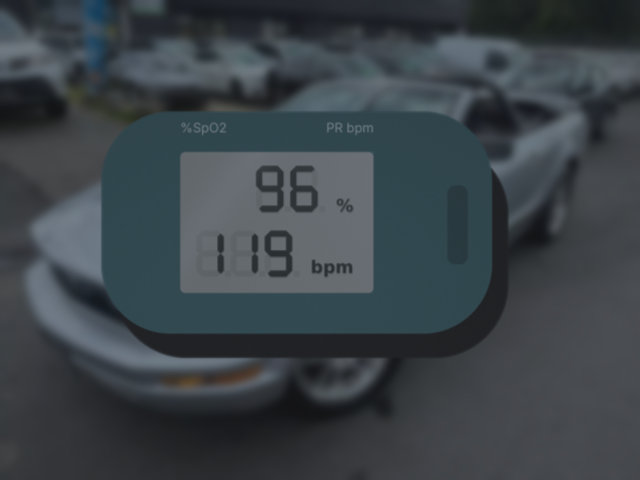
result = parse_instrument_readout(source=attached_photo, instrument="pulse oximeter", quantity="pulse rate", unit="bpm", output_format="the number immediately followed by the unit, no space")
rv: 119bpm
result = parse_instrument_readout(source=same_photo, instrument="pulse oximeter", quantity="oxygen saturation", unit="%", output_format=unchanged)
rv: 96%
